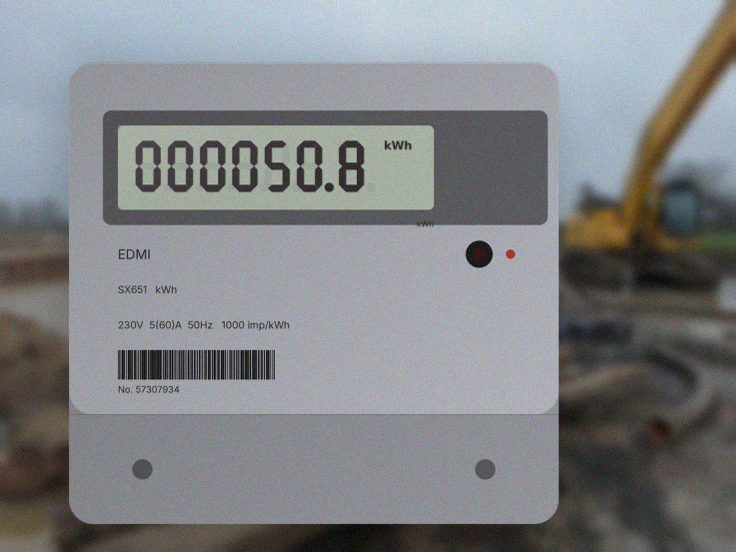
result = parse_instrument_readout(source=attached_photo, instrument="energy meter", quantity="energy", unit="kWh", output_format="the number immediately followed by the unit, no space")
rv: 50.8kWh
